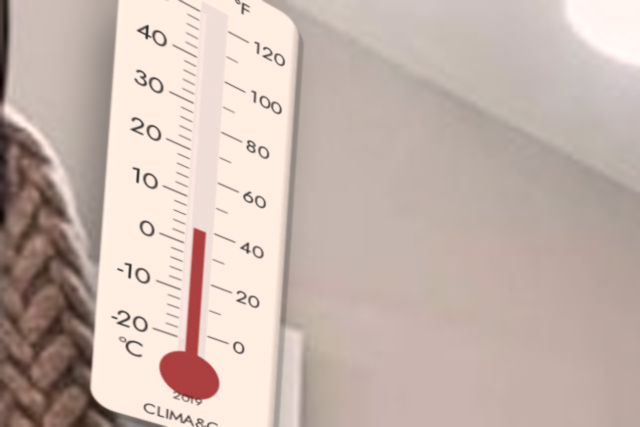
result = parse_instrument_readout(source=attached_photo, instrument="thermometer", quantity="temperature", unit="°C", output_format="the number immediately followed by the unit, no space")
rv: 4°C
